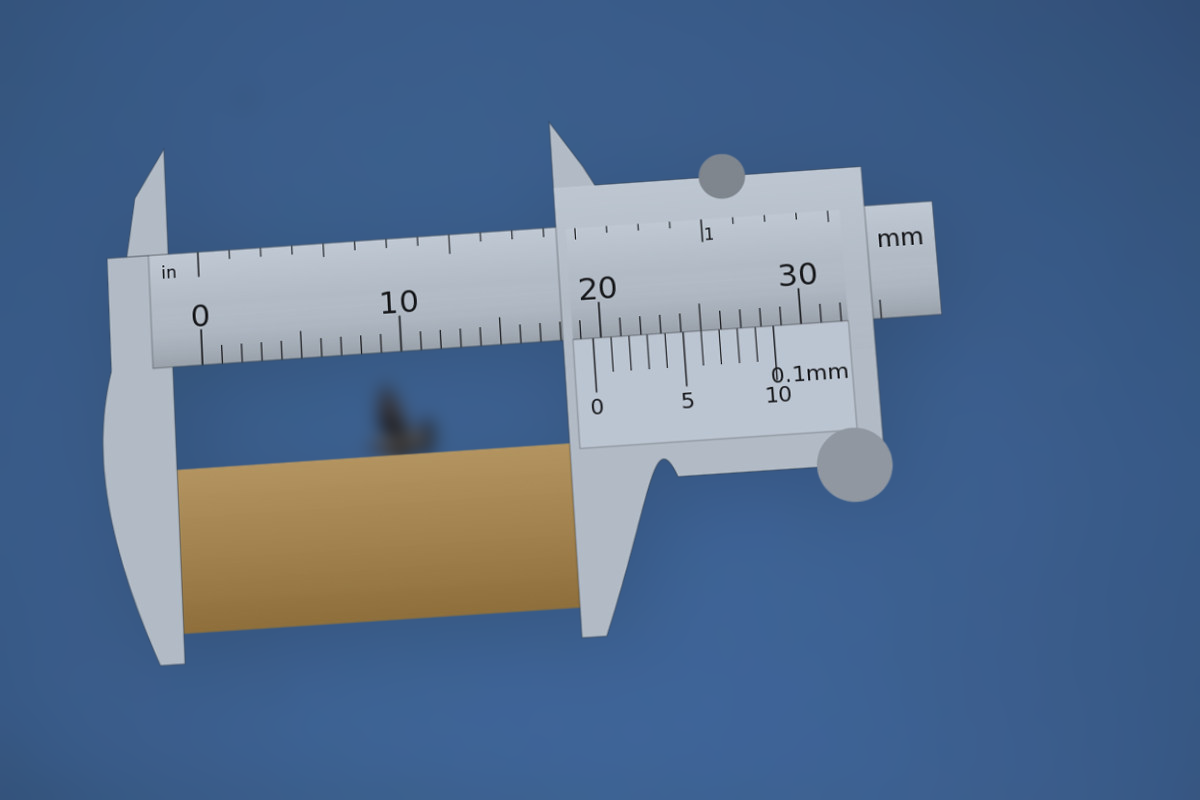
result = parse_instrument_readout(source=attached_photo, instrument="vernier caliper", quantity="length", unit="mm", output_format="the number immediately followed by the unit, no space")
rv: 19.6mm
